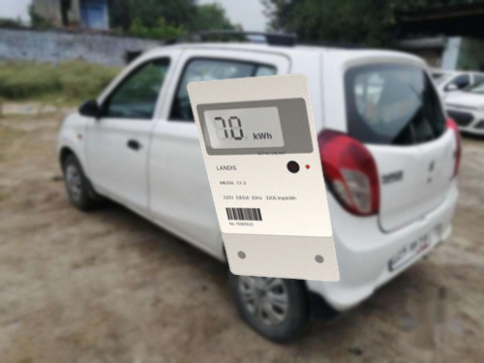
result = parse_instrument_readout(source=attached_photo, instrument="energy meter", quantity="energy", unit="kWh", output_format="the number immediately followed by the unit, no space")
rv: 70kWh
